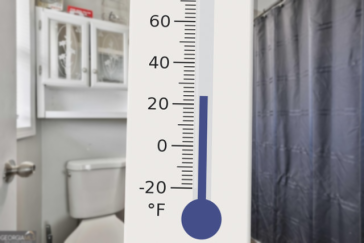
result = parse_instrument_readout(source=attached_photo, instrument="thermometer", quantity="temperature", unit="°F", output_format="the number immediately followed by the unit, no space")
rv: 24°F
